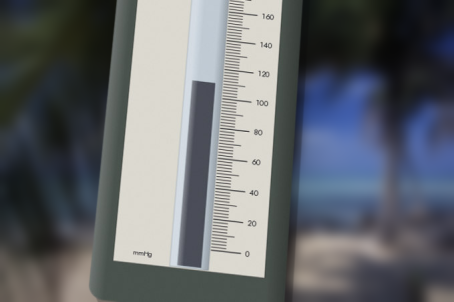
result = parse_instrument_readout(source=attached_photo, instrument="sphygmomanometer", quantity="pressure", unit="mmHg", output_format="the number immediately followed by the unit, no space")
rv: 110mmHg
